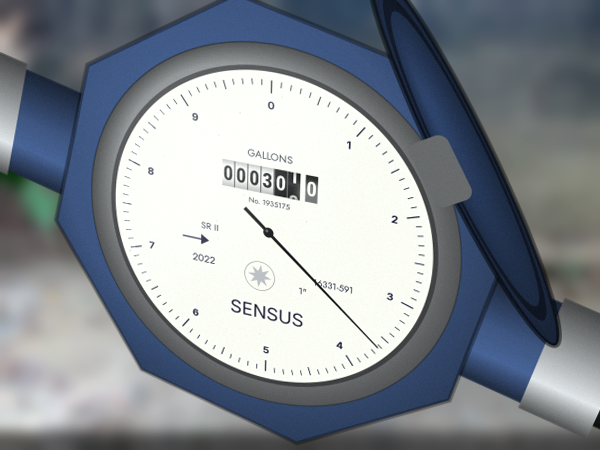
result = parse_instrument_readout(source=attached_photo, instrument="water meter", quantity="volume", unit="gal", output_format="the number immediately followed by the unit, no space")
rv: 3013.6gal
